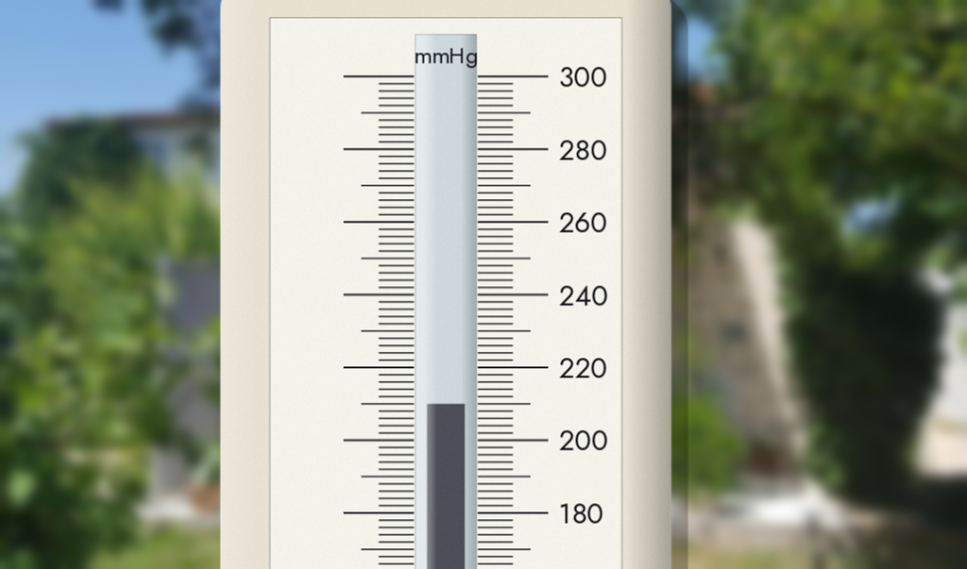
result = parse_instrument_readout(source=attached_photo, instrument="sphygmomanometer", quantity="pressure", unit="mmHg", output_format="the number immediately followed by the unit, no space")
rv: 210mmHg
